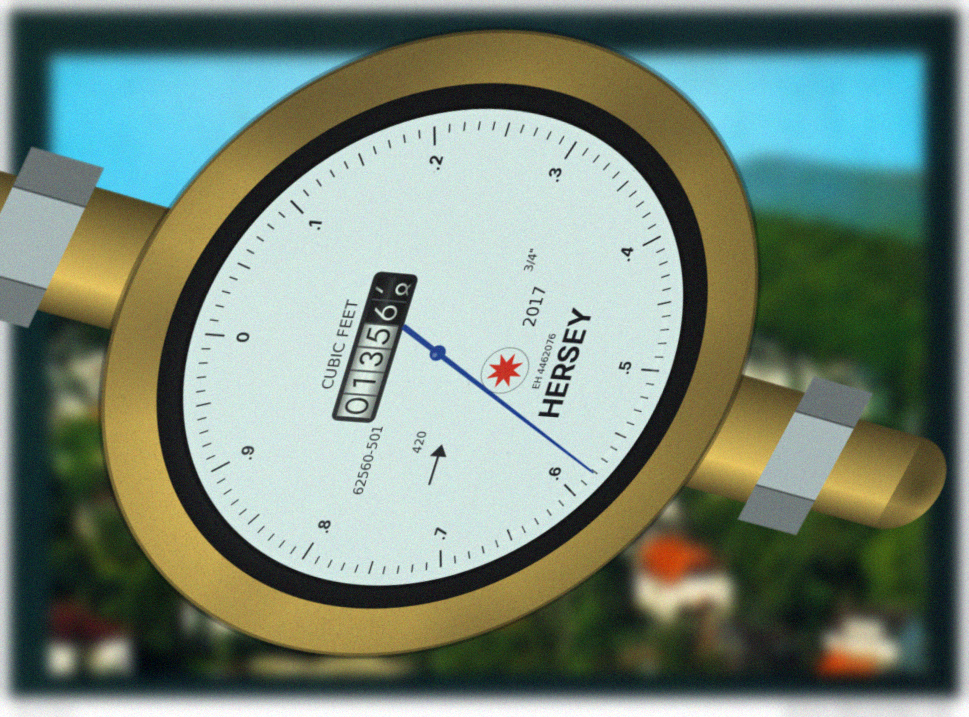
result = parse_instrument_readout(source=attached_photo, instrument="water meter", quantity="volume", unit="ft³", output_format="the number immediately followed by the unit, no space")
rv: 13567.58ft³
